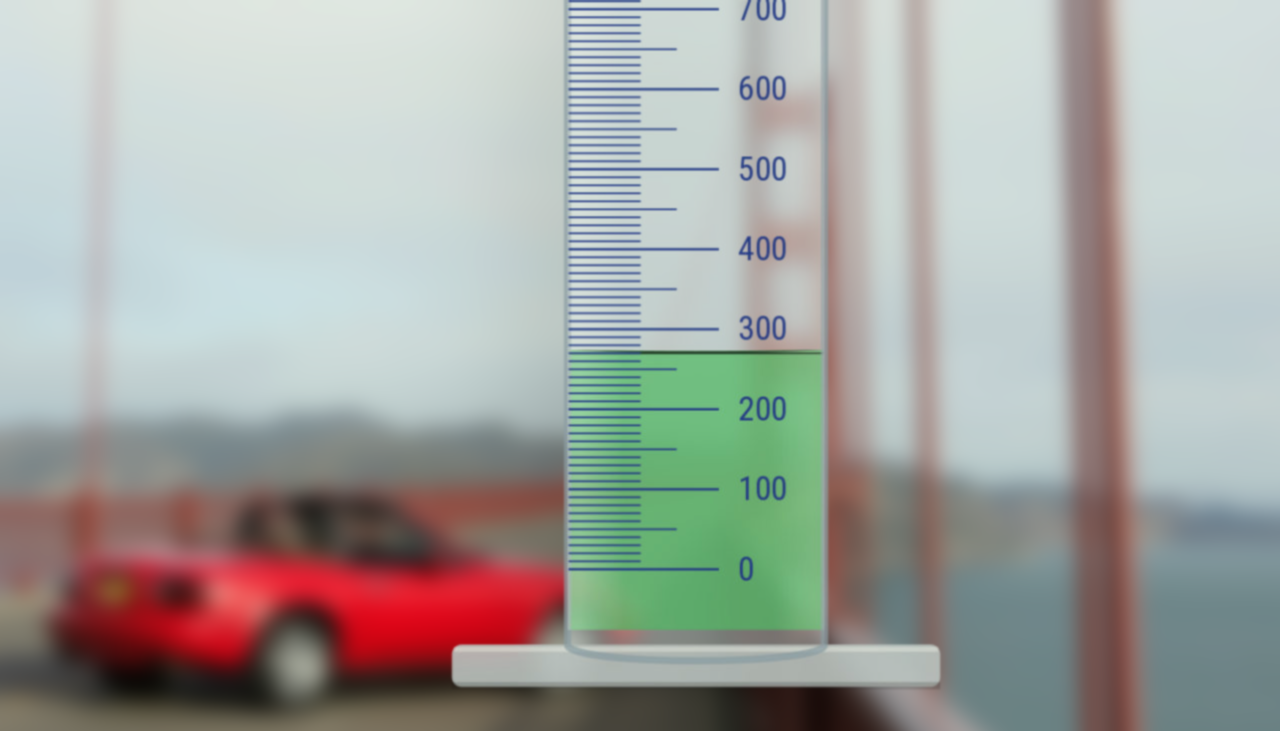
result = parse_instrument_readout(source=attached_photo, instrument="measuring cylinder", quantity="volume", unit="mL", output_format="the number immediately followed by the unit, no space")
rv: 270mL
